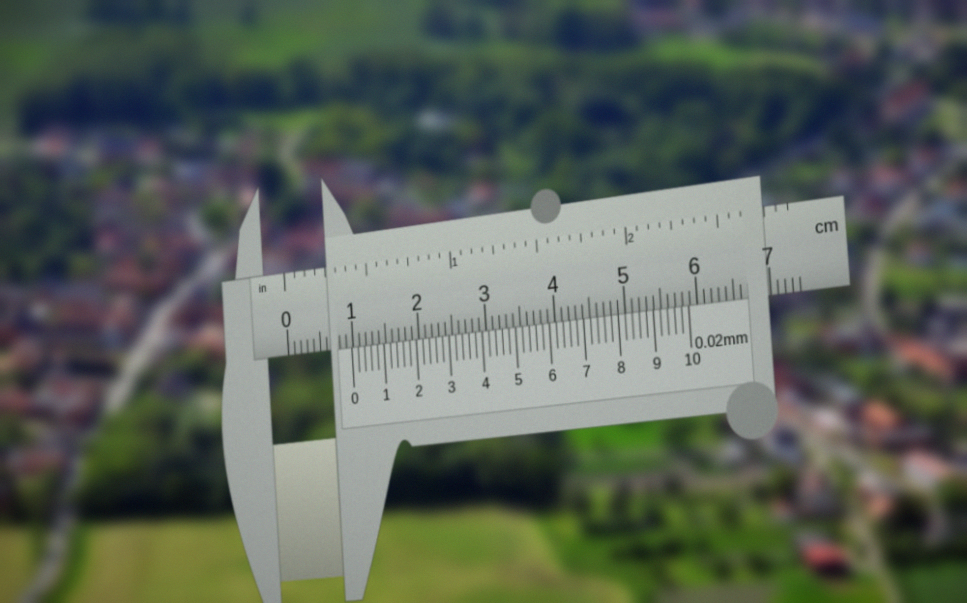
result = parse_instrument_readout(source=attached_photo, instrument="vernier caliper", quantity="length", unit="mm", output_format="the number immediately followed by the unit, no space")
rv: 9.8mm
